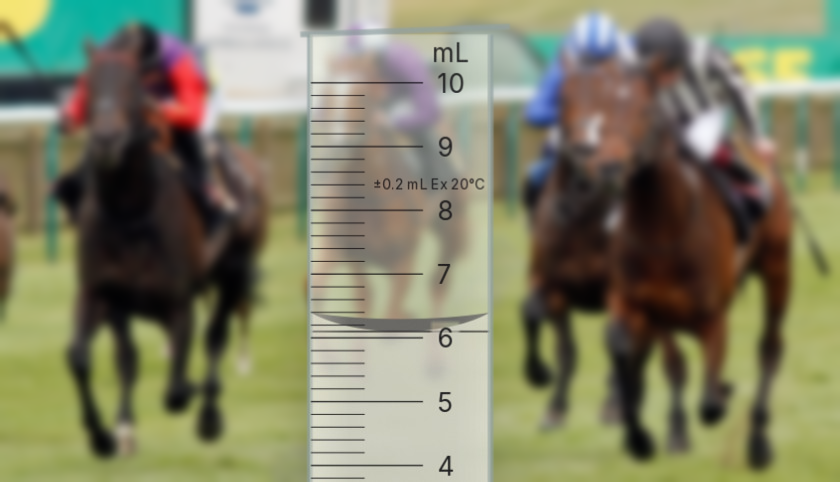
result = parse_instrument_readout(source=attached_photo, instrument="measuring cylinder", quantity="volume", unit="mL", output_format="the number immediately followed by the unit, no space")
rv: 6.1mL
